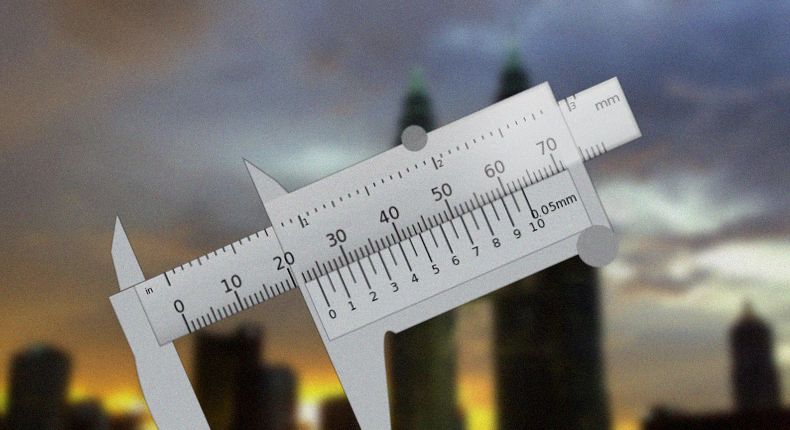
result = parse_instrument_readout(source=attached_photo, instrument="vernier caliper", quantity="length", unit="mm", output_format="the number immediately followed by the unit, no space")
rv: 24.0mm
